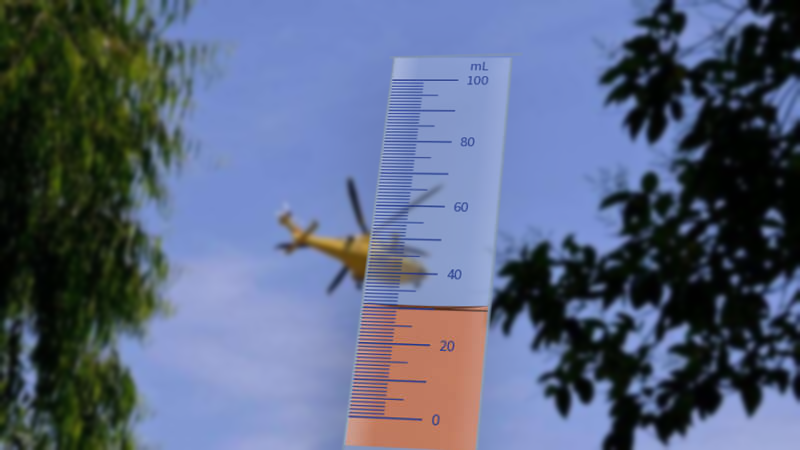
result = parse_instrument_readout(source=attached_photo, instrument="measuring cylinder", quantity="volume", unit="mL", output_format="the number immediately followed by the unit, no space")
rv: 30mL
